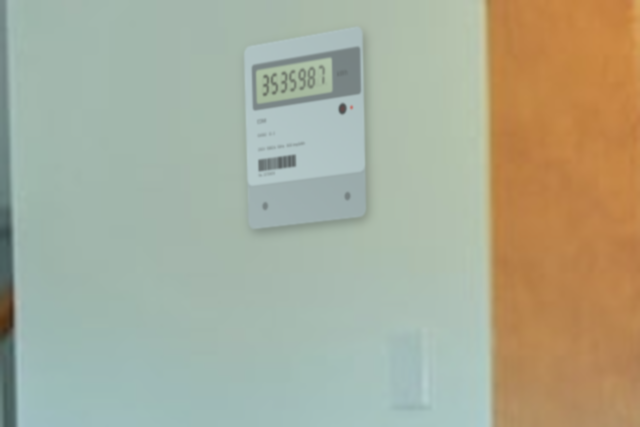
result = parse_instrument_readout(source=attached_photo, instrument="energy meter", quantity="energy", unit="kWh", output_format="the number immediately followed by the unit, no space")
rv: 3535987kWh
